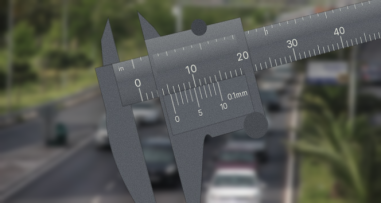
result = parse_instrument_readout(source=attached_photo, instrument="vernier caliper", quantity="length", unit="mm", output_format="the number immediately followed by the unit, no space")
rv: 5.2mm
